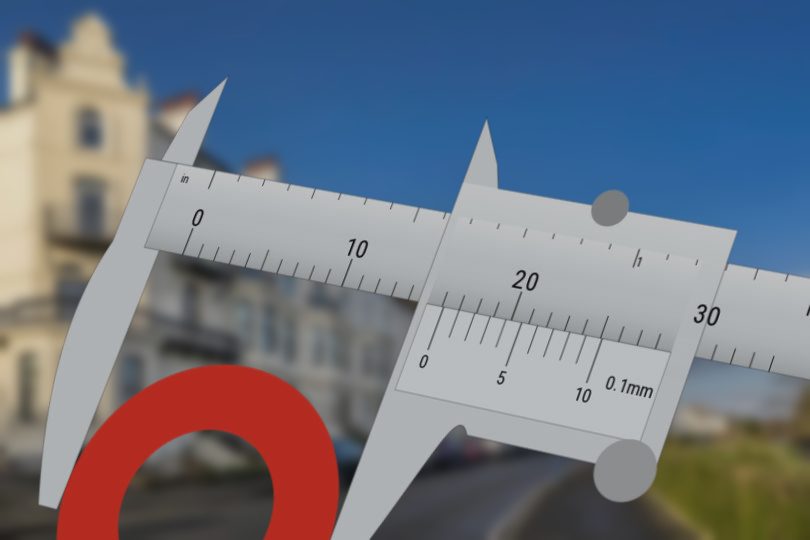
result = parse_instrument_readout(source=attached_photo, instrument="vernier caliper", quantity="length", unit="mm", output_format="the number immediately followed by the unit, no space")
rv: 16.1mm
